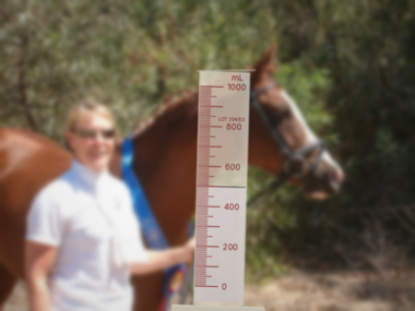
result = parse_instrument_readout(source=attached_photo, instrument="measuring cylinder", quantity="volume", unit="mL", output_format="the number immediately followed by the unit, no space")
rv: 500mL
